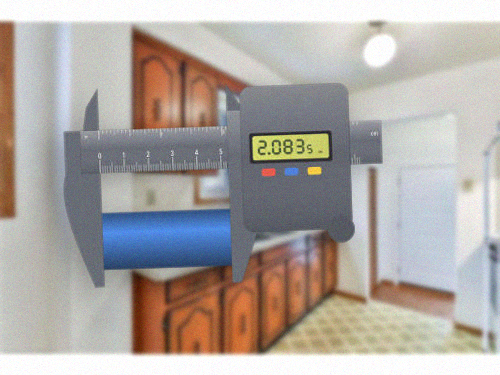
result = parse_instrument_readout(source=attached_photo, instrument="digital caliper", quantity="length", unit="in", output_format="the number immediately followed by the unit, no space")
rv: 2.0835in
